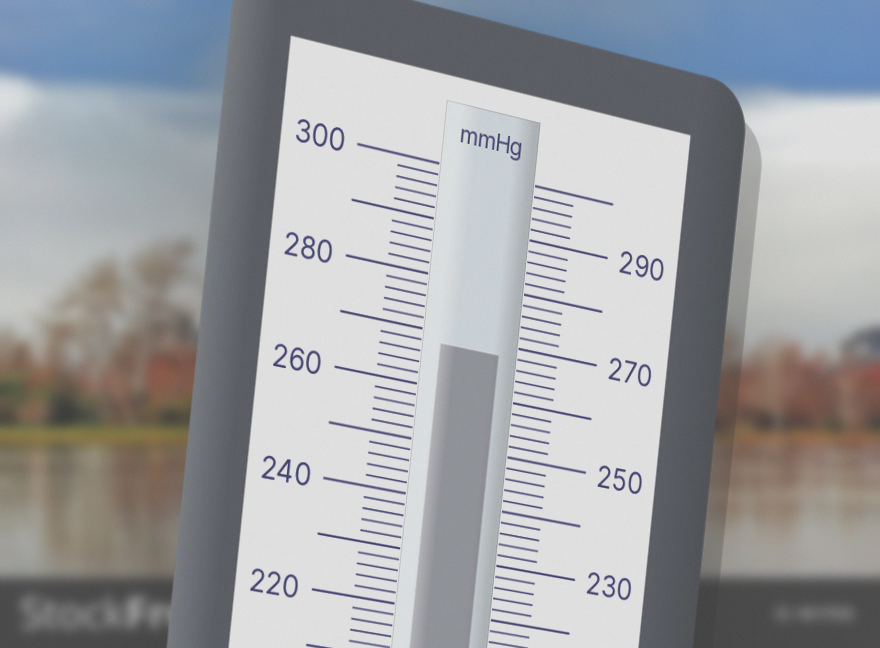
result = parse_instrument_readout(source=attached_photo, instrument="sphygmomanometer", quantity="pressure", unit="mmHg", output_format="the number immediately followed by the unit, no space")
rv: 268mmHg
